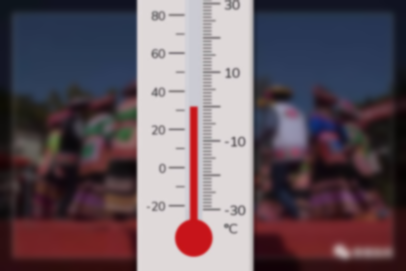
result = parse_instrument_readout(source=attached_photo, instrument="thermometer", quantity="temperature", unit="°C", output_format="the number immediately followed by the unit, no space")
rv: 0°C
